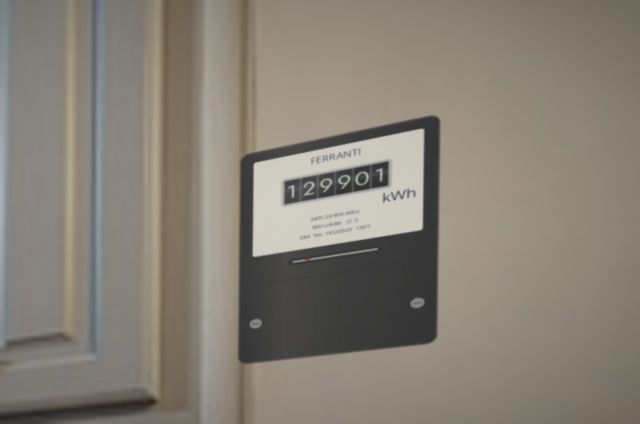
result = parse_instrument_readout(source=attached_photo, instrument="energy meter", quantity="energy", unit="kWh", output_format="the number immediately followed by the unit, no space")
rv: 129901kWh
